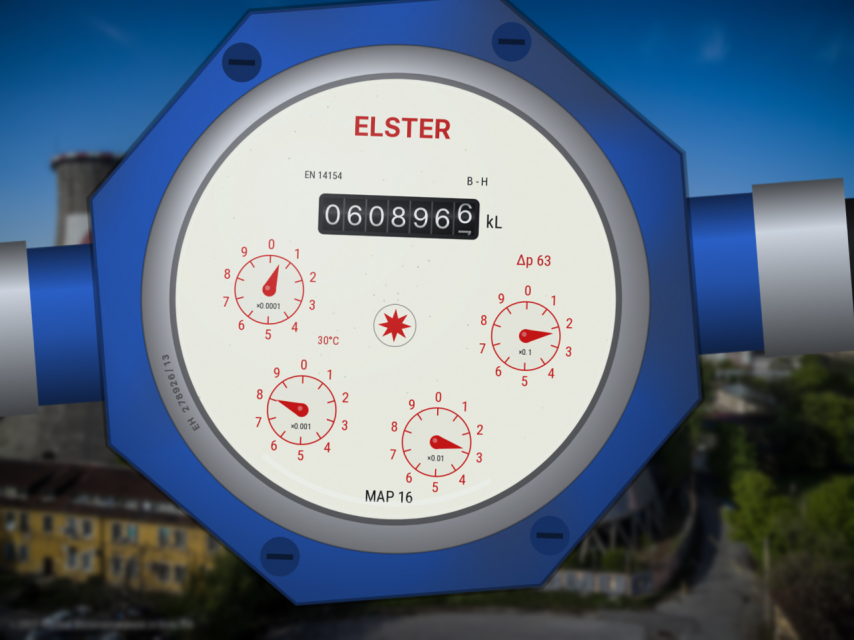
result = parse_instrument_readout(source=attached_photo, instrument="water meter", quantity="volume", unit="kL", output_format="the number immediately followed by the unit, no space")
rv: 608966.2280kL
